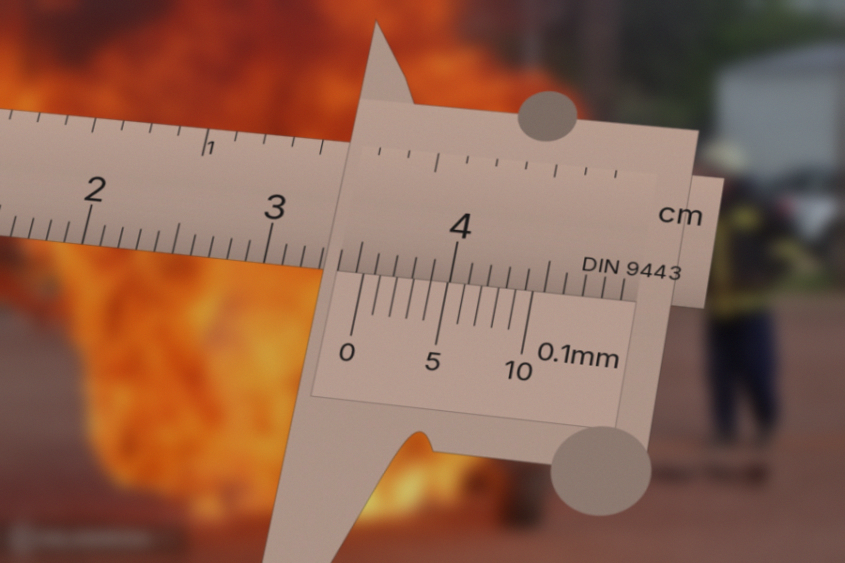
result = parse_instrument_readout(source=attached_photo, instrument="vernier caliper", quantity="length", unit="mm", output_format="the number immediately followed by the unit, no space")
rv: 35.4mm
